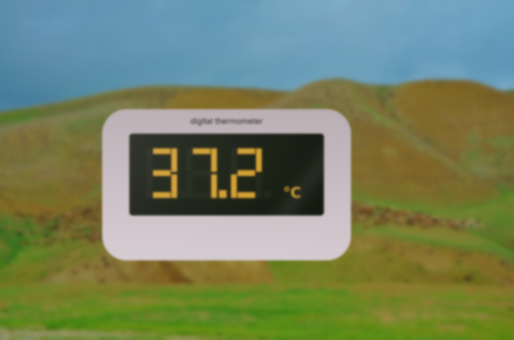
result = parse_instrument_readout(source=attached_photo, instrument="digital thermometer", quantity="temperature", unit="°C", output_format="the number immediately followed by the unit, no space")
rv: 37.2°C
